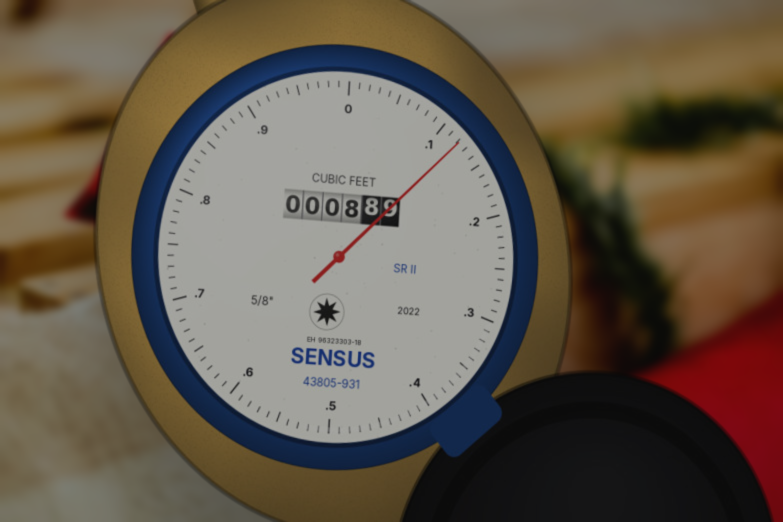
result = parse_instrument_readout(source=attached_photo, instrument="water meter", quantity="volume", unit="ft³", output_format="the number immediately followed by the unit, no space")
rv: 889.12ft³
